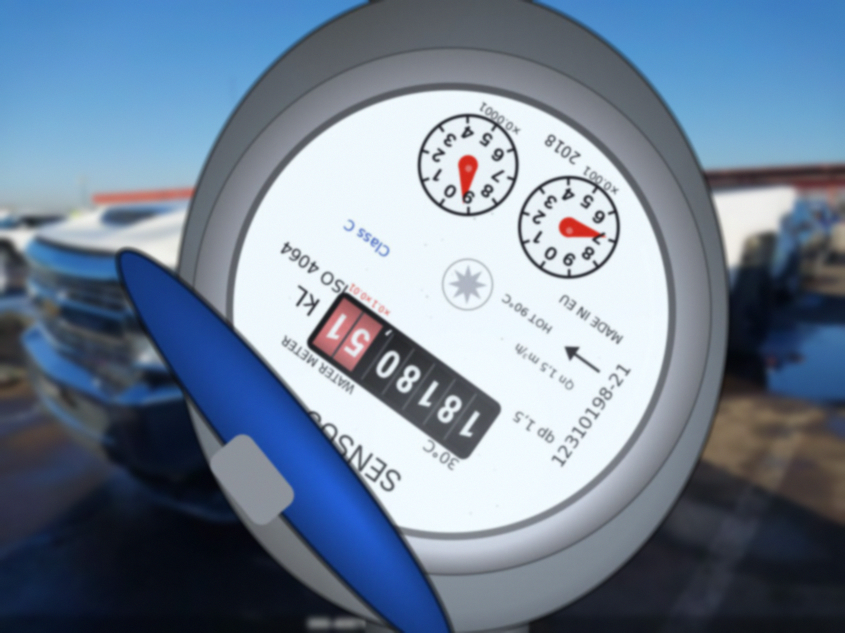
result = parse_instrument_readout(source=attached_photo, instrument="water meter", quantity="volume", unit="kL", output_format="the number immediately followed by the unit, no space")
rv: 18180.5169kL
